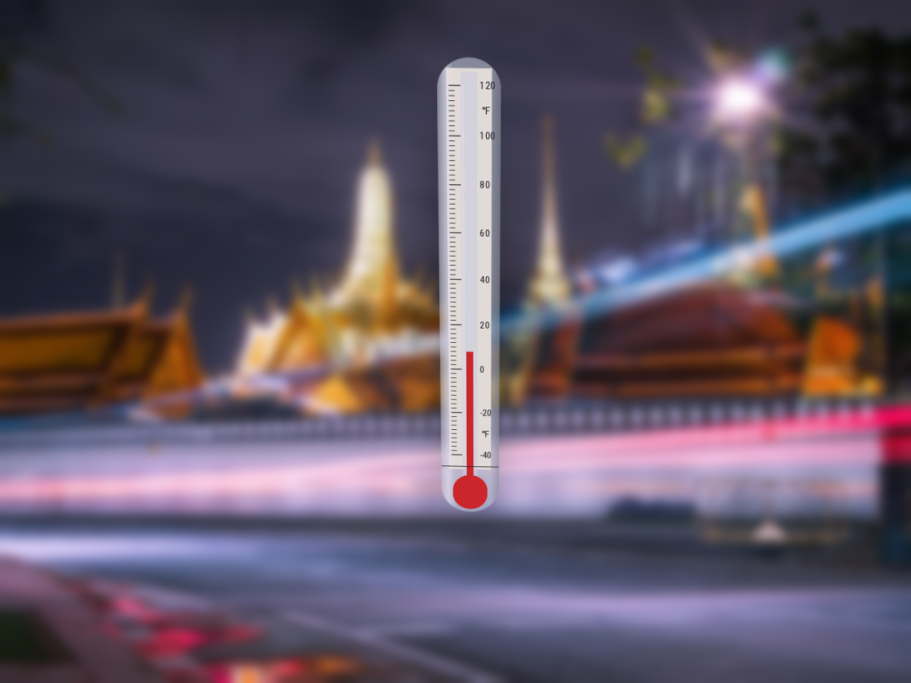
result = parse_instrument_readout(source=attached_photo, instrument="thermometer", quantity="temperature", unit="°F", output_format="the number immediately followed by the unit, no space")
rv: 8°F
